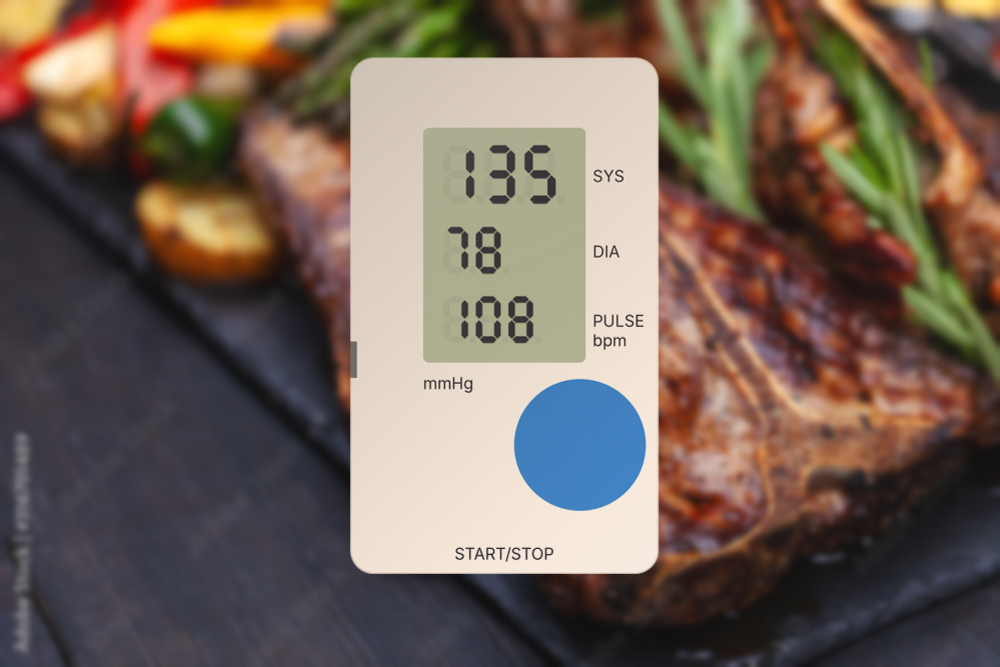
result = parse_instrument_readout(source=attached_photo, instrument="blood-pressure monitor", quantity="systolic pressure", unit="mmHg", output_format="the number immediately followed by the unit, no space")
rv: 135mmHg
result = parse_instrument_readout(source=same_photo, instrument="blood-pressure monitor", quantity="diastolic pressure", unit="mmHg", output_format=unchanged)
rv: 78mmHg
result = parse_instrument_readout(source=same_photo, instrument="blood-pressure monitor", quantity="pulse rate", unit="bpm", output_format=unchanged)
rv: 108bpm
